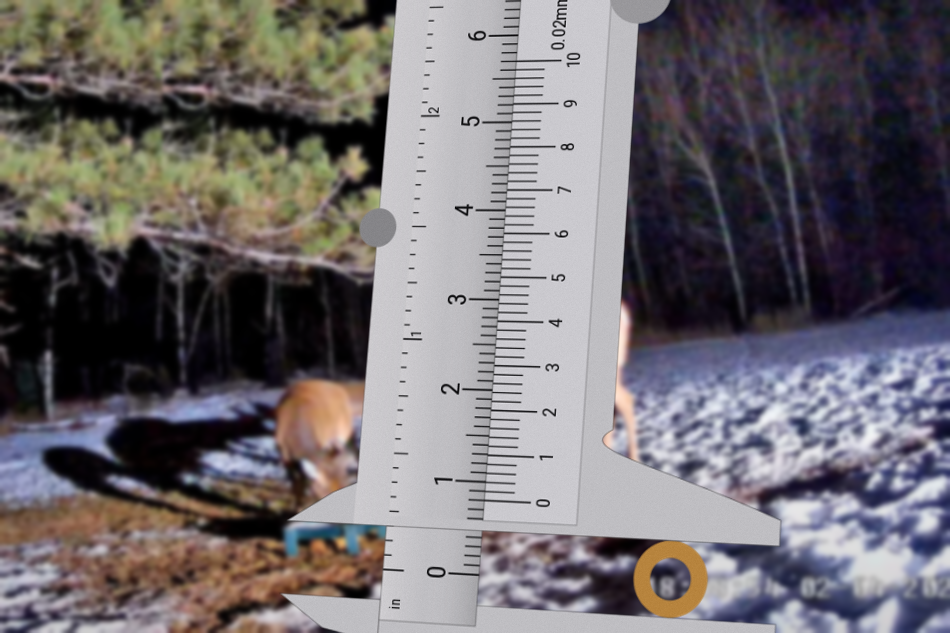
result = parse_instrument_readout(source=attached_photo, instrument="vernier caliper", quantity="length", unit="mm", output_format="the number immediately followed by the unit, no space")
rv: 8.0mm
